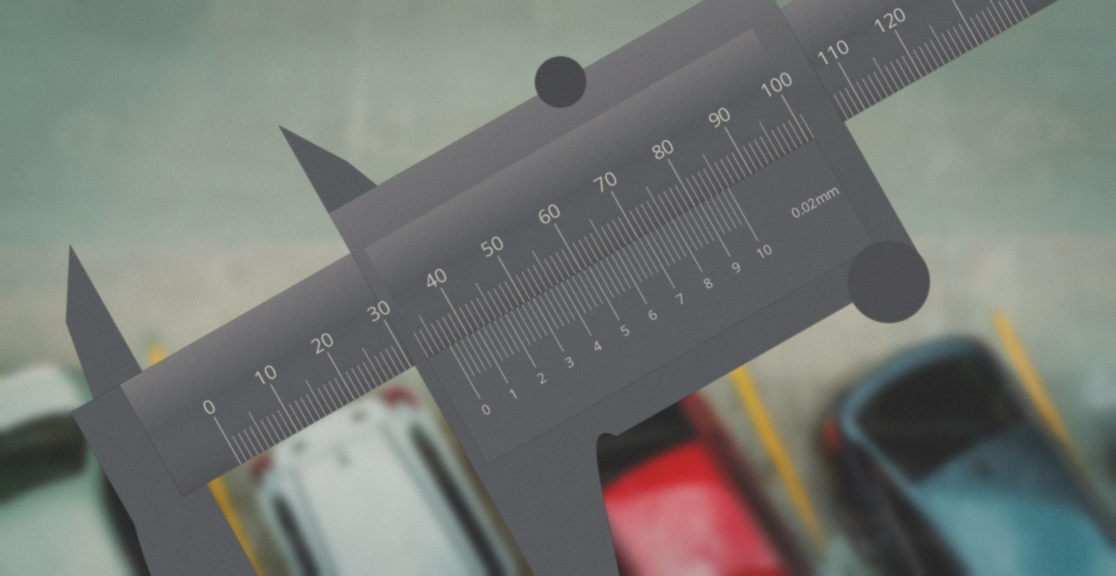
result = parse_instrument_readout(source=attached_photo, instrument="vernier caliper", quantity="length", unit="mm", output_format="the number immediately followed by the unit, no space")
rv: 36.8mm
